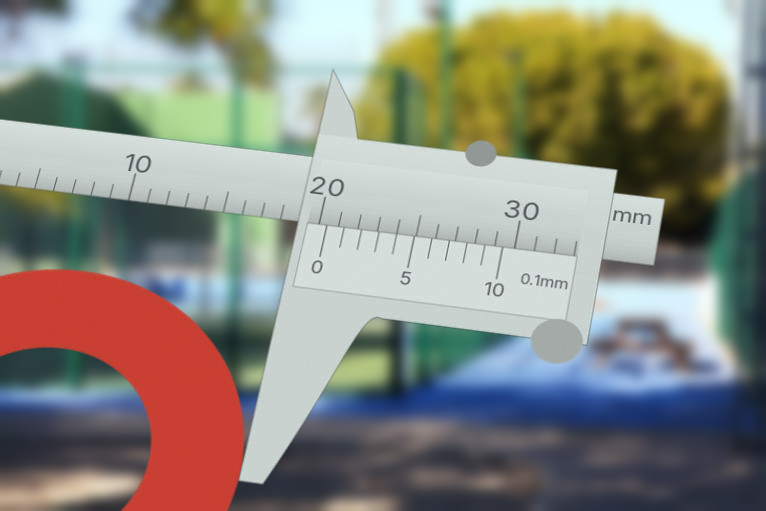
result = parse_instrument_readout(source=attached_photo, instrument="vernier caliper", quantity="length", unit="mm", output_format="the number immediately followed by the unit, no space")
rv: 20.4mm
